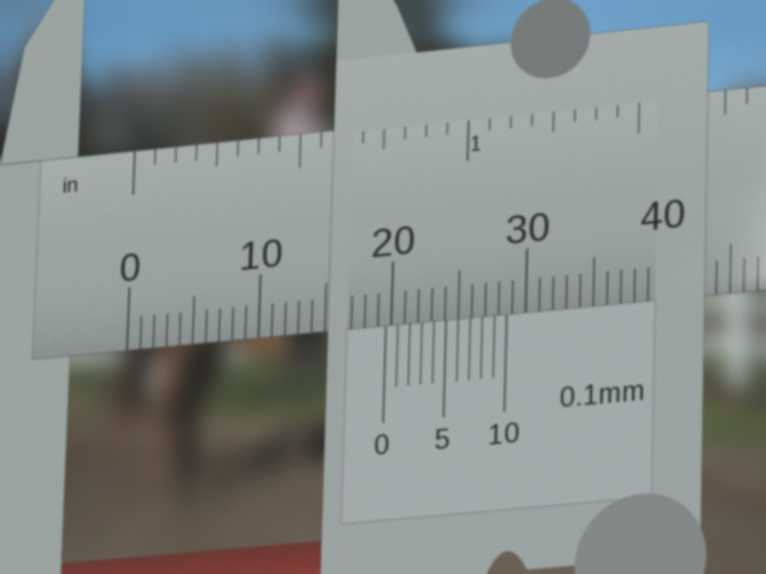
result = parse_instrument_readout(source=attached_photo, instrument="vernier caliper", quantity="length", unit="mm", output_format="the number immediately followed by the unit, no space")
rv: 19.6mm
